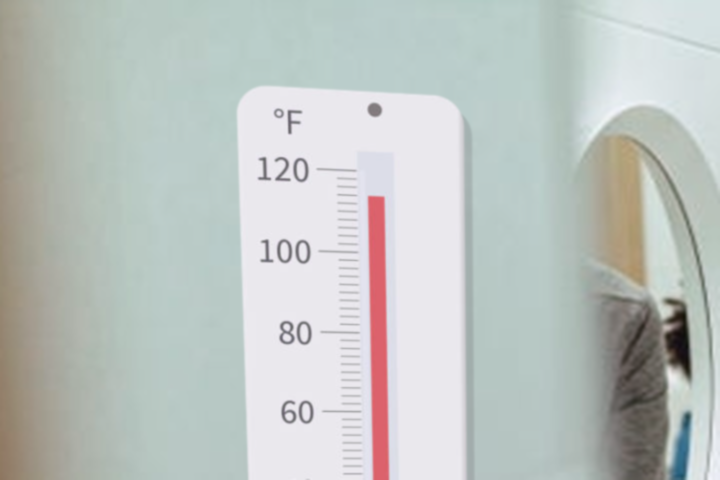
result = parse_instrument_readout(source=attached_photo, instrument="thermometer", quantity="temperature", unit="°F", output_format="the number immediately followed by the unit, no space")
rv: 114°F
